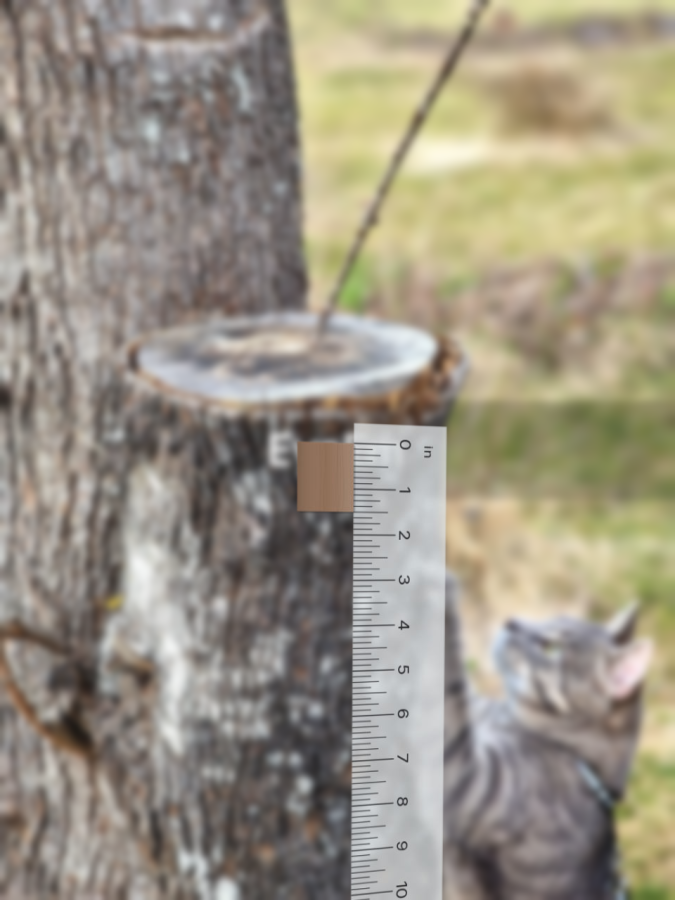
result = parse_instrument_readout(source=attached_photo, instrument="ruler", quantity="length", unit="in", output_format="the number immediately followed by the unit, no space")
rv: 1.5in
